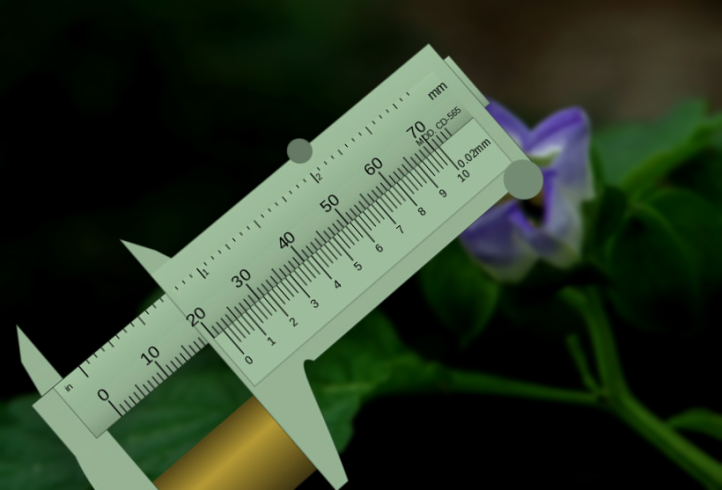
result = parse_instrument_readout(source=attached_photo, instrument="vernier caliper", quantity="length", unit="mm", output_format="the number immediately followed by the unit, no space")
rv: 22.0mm
